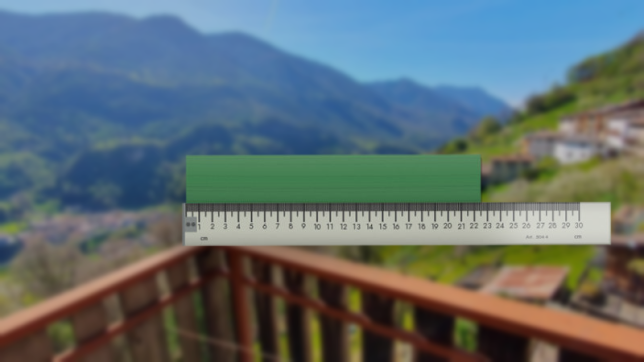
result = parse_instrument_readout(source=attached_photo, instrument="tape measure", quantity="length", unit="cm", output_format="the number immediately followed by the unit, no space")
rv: 22.5cm
